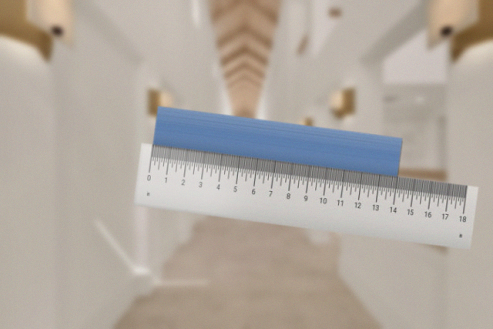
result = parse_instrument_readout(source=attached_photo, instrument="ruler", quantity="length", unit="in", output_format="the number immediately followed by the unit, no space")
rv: 14in
